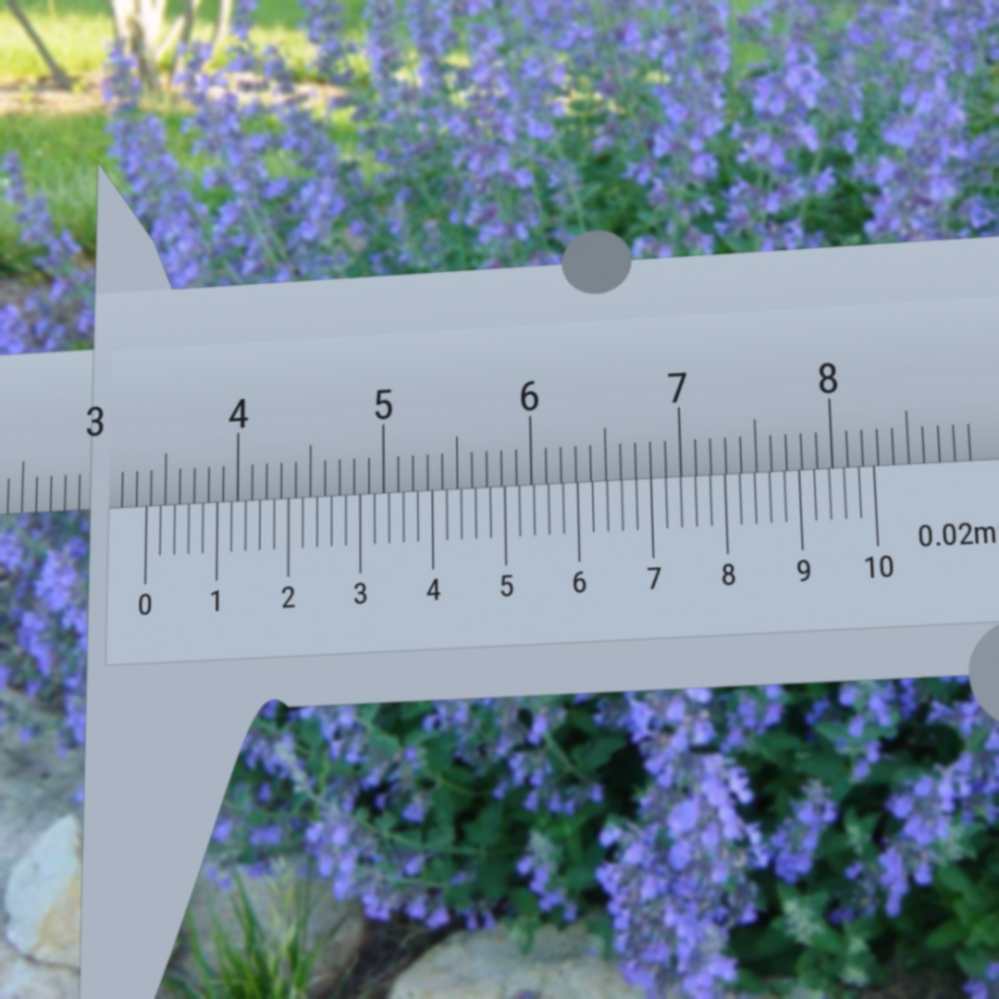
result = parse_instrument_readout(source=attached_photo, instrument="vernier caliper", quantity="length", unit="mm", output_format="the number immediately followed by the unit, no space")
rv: 33.7mm
